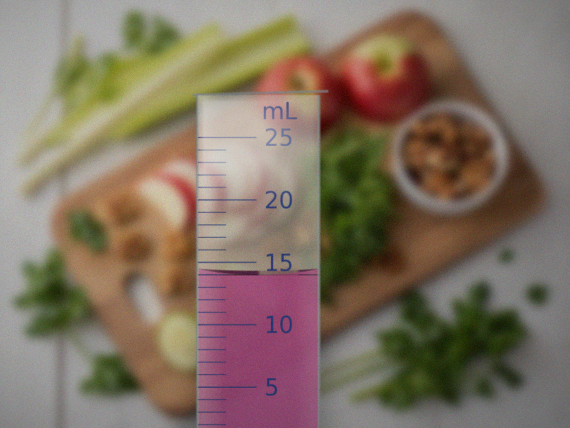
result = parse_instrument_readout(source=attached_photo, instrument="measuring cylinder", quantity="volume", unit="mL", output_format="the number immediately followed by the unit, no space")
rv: 14mL
